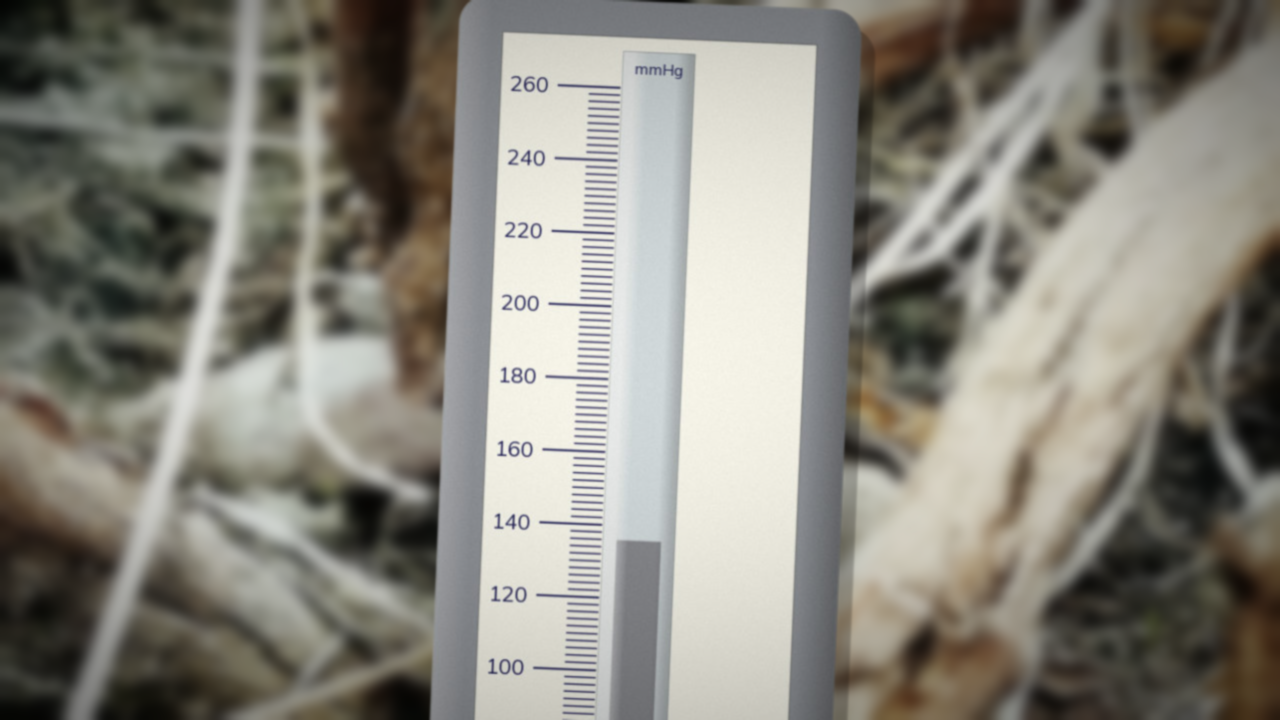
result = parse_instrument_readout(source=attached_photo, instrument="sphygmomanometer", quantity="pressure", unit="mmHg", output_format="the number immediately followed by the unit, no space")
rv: 136mmHg
